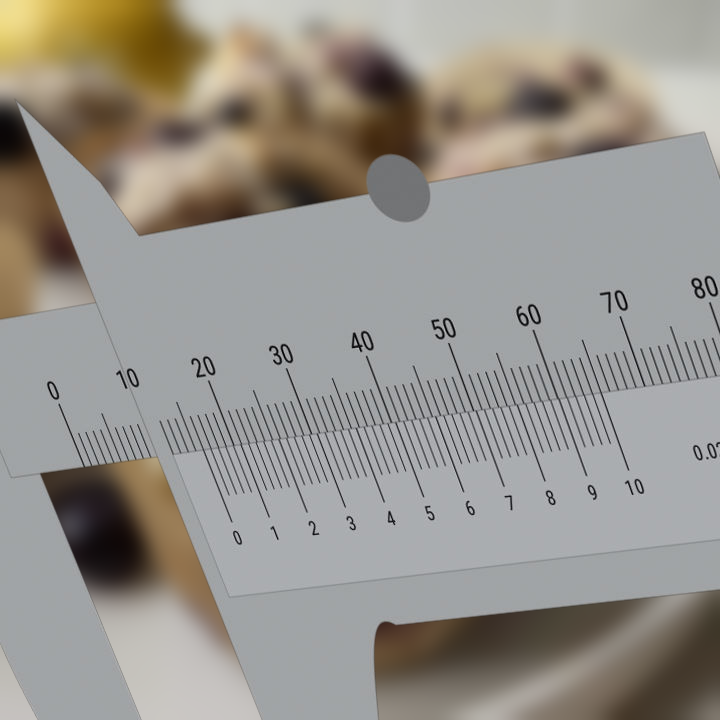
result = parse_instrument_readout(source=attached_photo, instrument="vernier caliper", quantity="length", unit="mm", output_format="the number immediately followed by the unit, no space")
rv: 16.0mm
